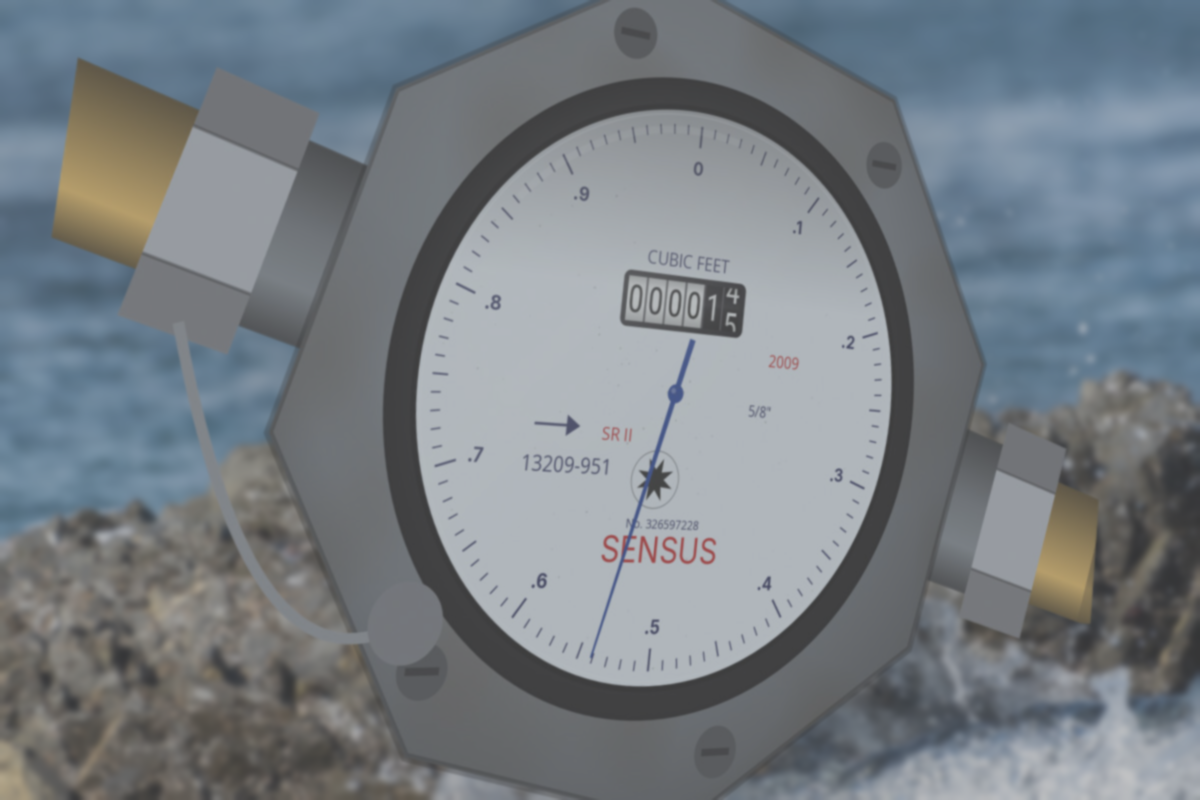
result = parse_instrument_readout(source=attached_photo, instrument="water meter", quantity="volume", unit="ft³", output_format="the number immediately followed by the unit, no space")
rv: 14.54ft³
